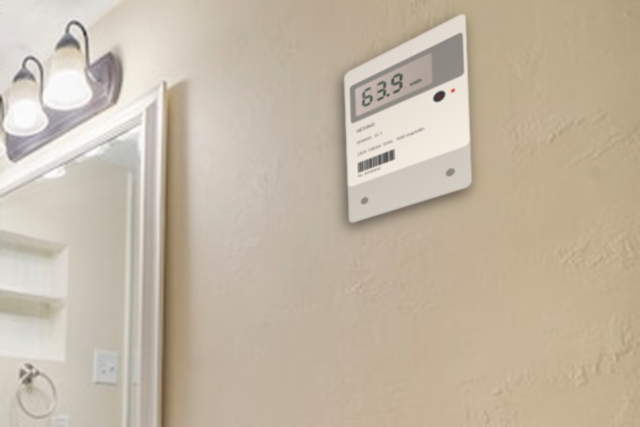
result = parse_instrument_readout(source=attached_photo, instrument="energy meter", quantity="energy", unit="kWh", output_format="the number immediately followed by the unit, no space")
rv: 63.9kWh
